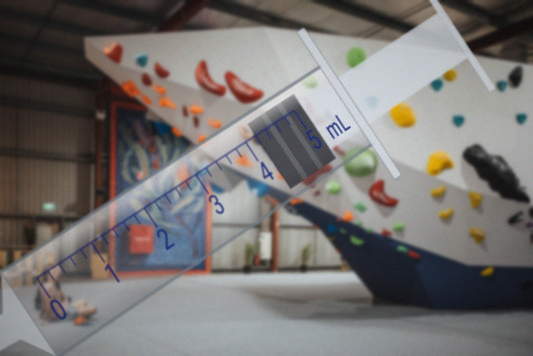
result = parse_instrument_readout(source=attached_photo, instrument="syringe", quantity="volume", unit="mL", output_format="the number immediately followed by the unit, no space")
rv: 4.2mL
